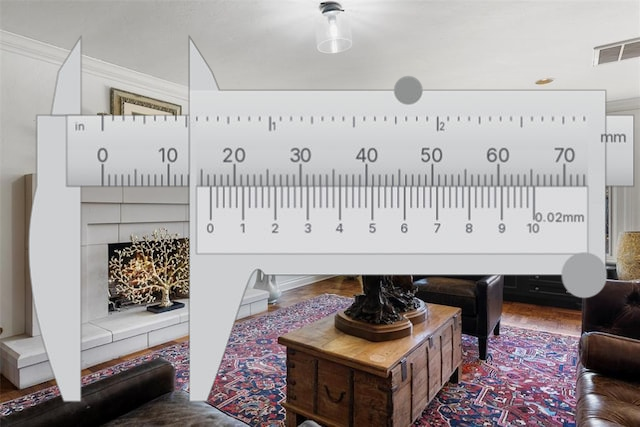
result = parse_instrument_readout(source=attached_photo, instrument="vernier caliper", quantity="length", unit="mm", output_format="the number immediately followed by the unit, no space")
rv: 16.4mm
